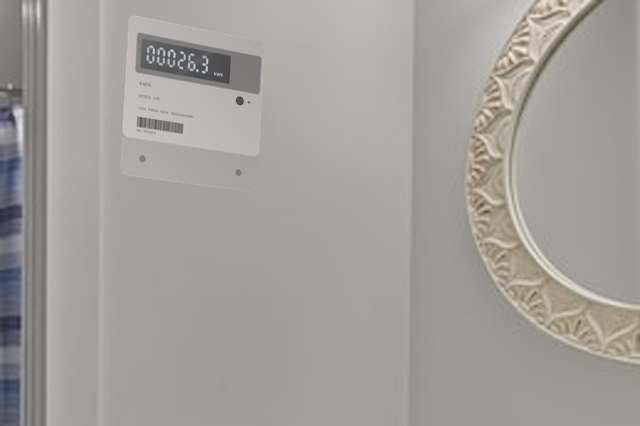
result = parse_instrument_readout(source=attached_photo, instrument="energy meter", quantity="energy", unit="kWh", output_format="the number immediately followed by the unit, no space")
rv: 26.3kWh
